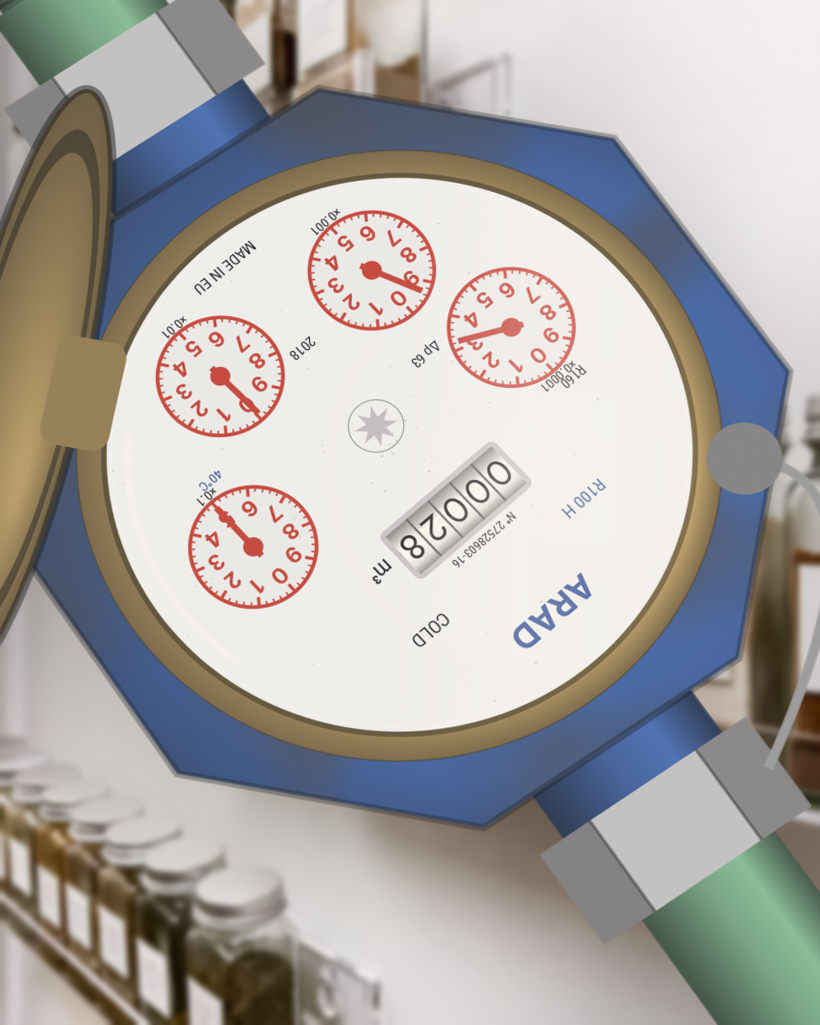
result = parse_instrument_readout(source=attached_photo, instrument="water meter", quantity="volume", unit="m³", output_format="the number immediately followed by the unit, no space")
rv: 28.4993m³
